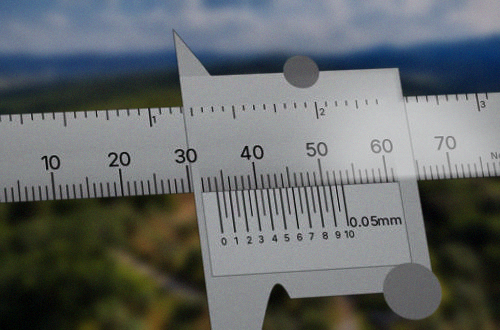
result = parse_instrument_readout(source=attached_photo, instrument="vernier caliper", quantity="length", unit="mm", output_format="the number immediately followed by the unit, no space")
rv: 34.0mm
